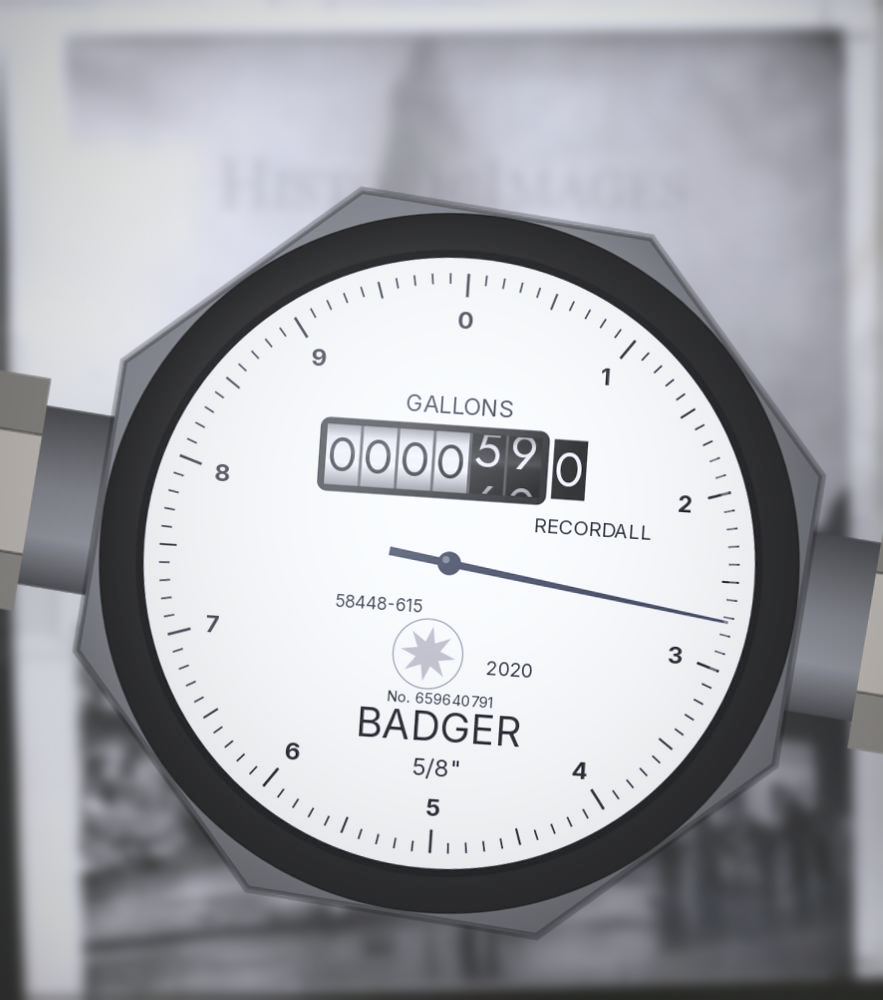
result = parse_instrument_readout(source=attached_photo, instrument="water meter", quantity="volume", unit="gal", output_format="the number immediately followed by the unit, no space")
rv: 592.7gal
